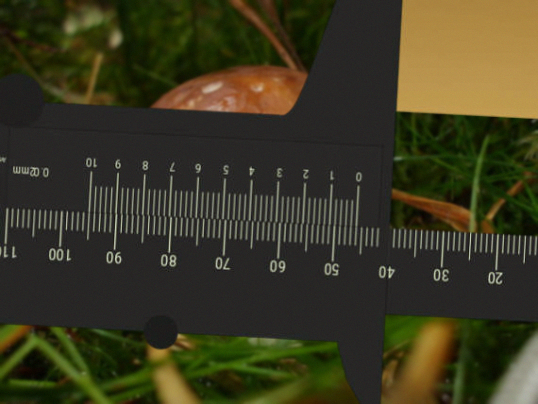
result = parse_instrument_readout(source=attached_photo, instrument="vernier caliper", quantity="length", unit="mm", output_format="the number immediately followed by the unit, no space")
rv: 46.0mm
